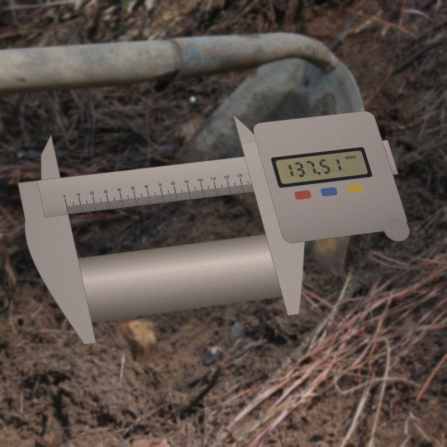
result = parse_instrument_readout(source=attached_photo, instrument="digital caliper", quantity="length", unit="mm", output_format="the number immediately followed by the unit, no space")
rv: 137.51mm
